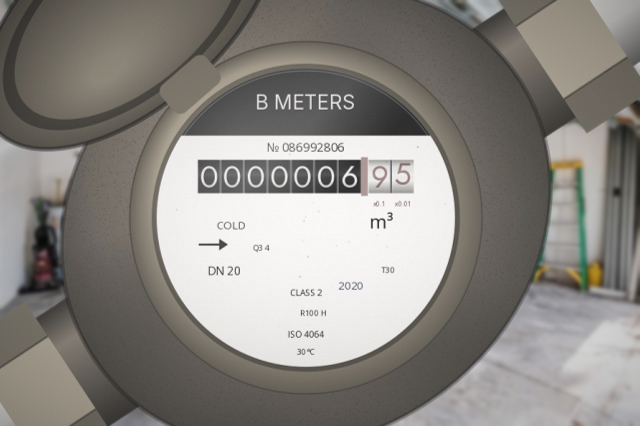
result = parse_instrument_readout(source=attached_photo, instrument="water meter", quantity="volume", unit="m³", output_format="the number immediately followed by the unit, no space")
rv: 6.95m³
